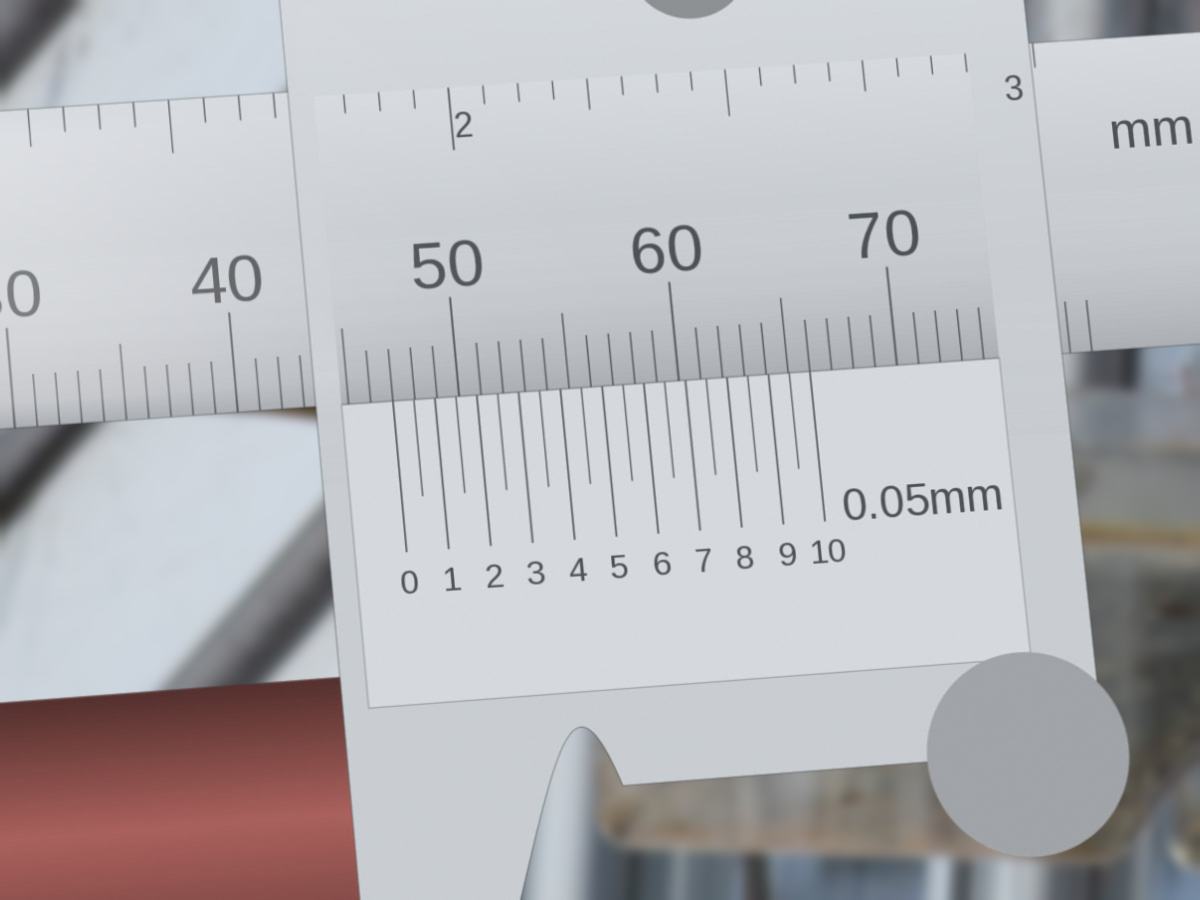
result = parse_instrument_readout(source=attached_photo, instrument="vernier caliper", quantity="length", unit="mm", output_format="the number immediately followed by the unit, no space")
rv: 47.0mm
